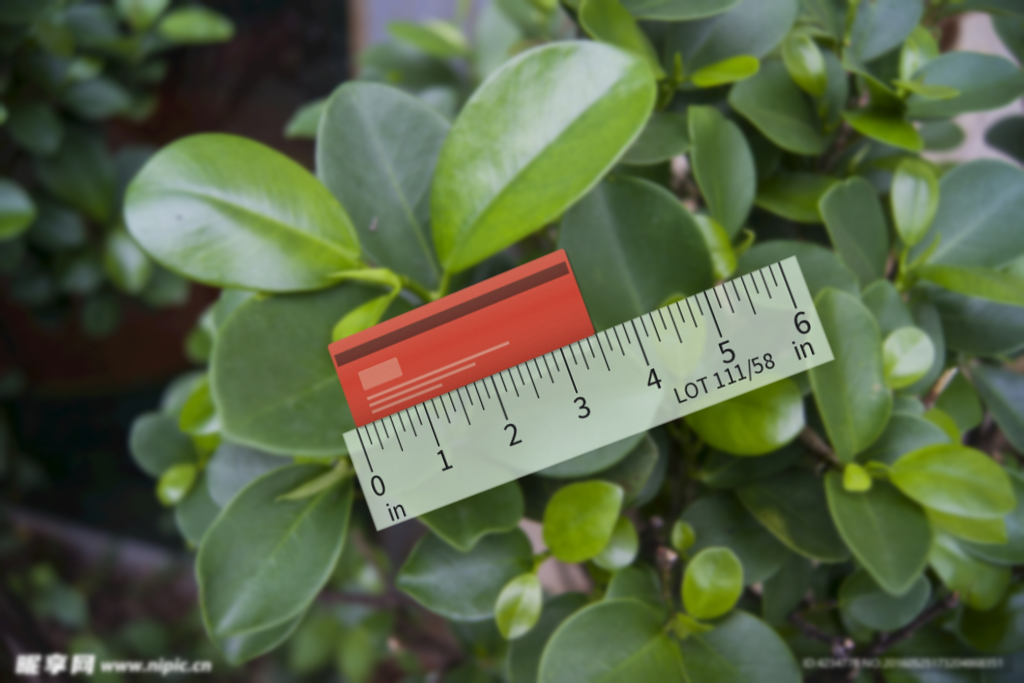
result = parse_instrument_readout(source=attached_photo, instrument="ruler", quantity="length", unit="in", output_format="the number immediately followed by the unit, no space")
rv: 3.5in
